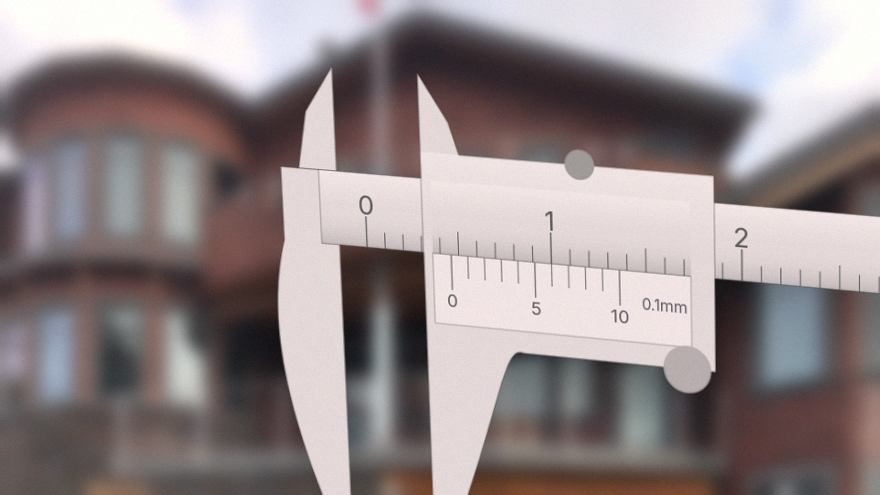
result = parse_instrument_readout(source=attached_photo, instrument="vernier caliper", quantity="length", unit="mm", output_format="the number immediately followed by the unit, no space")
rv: 4.6mm
